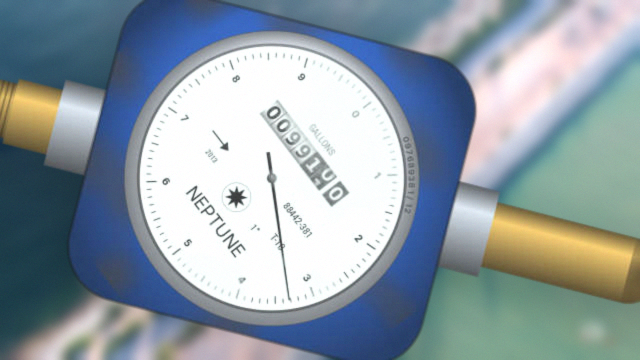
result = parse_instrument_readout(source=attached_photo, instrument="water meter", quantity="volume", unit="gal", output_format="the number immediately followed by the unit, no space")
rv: 99103.3gal
